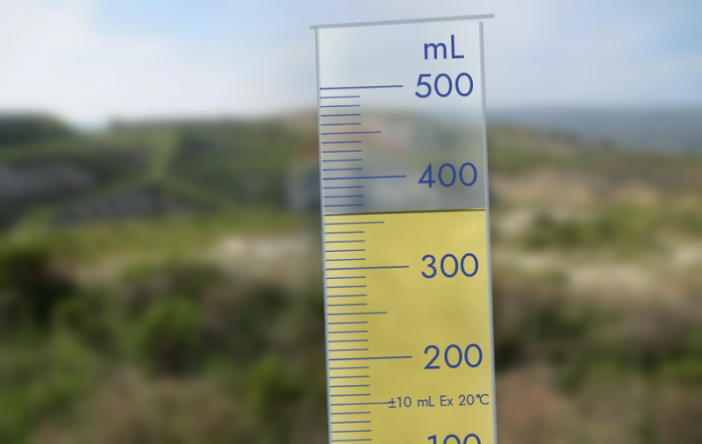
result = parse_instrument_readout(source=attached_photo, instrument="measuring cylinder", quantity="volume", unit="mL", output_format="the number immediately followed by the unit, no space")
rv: 360mL
